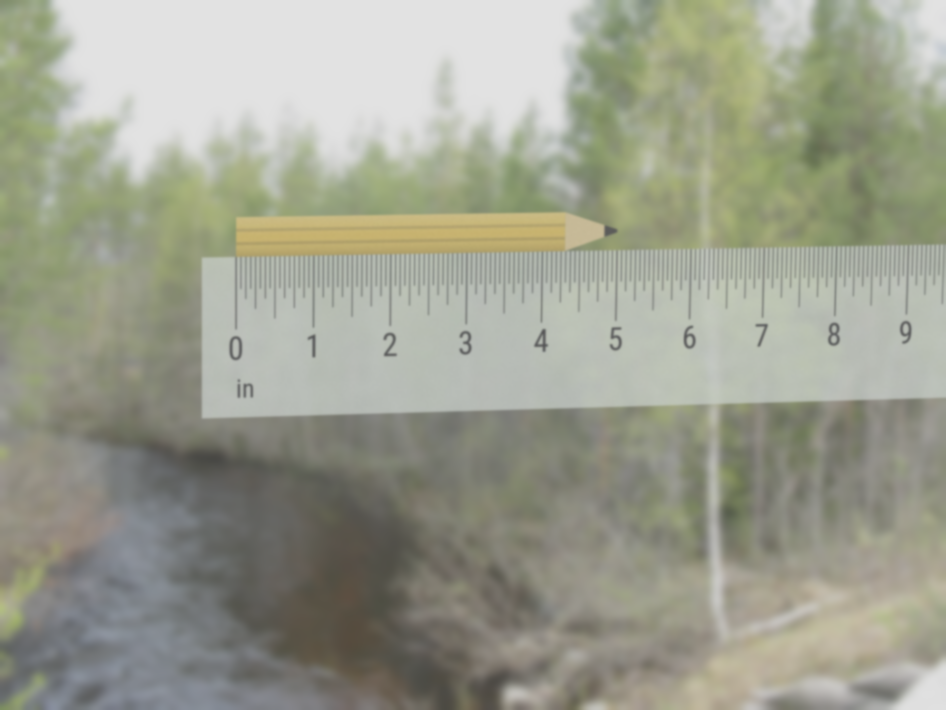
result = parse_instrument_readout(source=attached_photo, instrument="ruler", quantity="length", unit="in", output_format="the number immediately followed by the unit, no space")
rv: 5in
